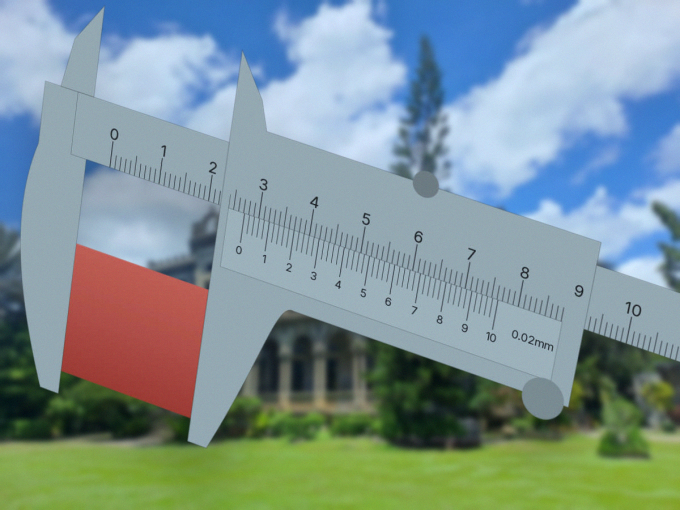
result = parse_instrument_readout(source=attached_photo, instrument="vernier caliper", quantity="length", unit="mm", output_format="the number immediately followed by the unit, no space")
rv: 27.2mm
